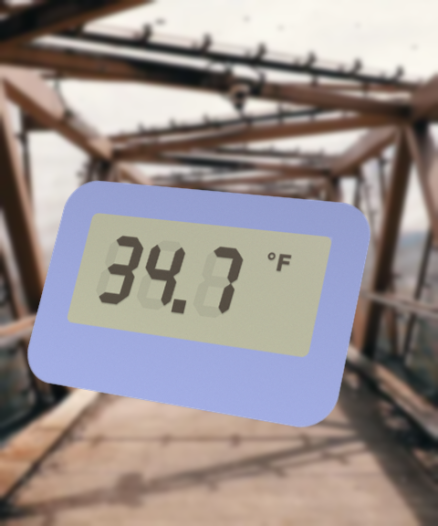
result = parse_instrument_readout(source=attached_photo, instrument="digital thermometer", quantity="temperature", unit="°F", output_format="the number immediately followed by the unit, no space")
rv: 34.7°F
